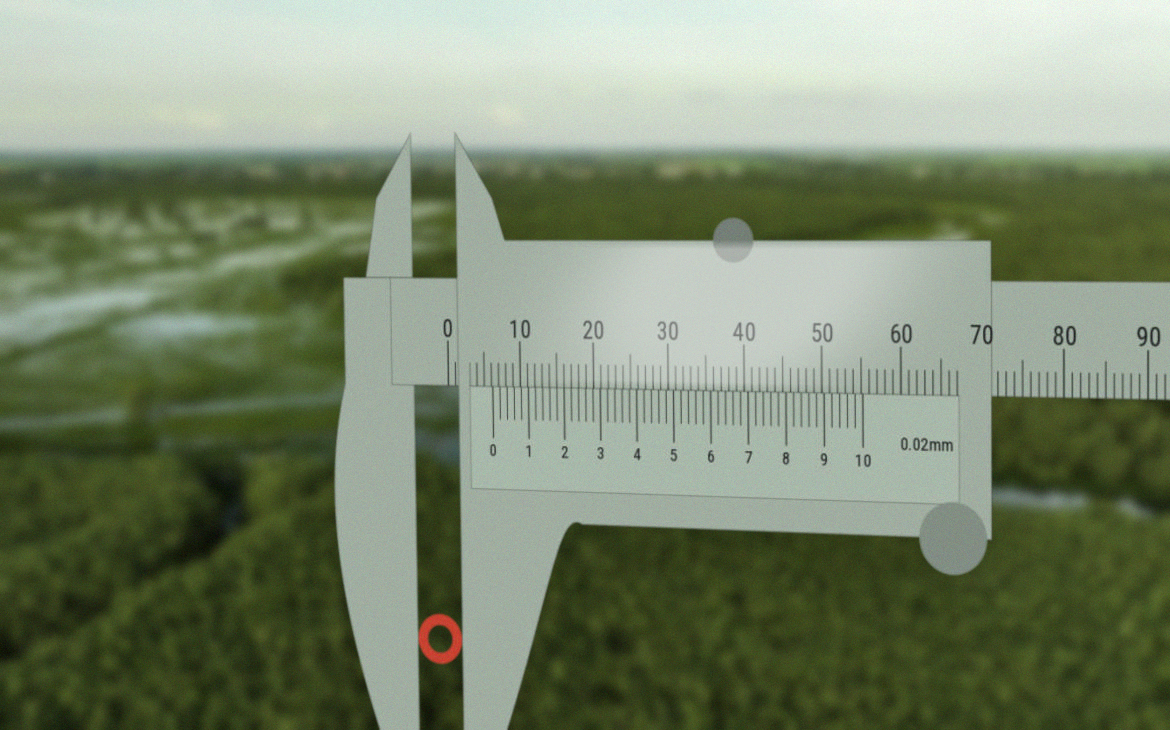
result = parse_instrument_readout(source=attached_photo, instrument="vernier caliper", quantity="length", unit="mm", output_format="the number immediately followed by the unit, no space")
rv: 6.2mm
